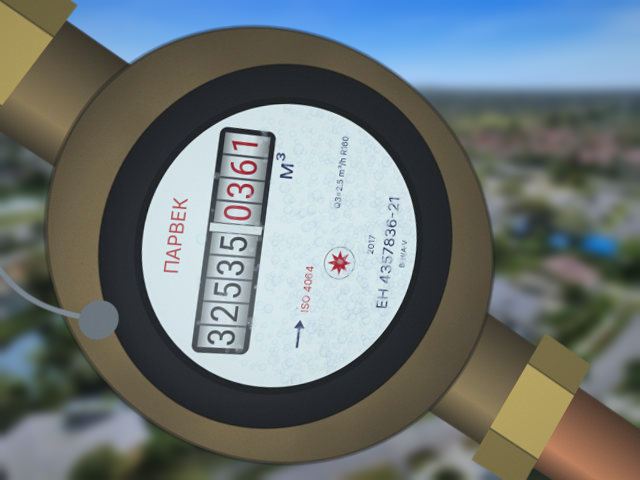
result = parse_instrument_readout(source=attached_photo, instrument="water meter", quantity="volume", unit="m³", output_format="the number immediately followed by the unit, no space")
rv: 32535.0361m³
